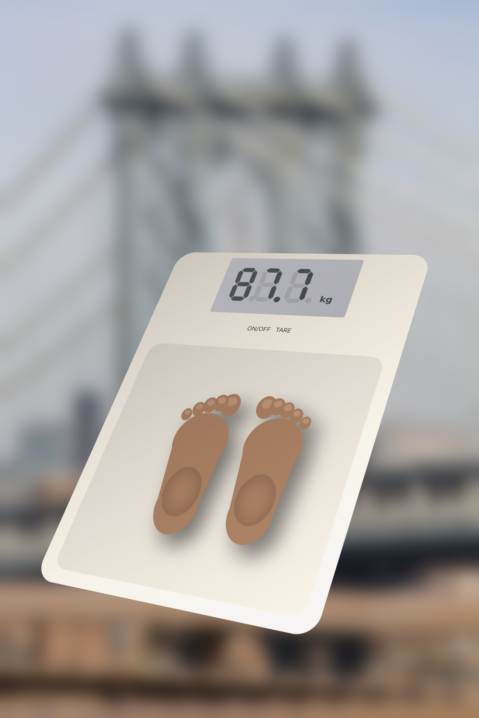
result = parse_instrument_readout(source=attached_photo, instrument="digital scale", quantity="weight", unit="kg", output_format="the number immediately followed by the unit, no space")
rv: 87.7kg
